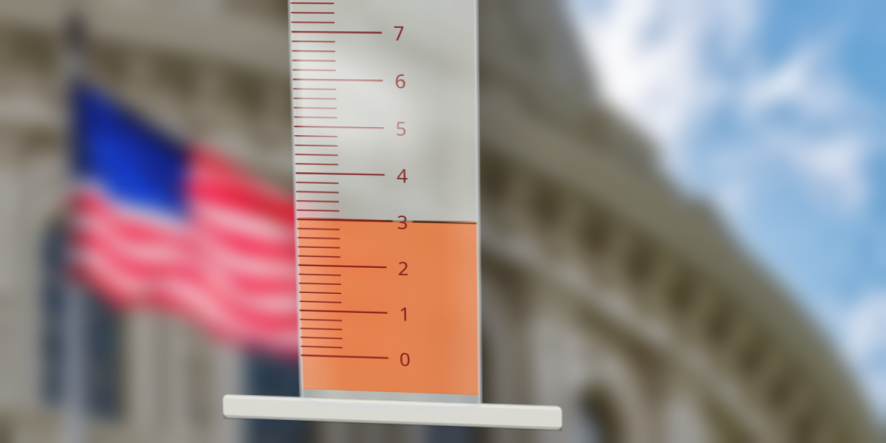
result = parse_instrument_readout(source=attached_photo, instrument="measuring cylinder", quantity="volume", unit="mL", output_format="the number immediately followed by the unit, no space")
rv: 3mL
